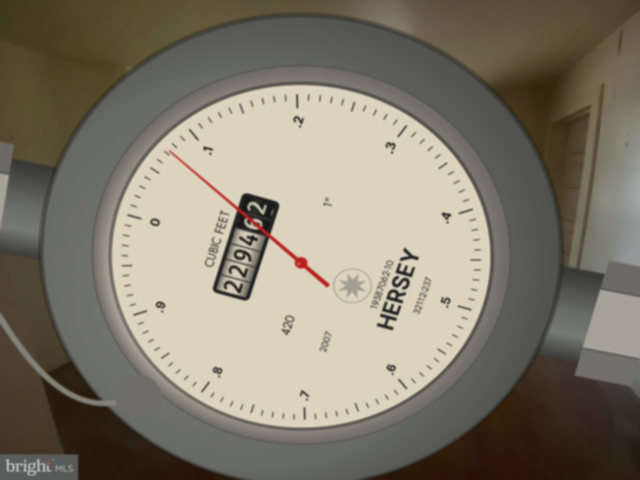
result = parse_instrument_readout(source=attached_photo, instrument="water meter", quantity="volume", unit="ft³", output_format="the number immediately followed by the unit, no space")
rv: 229462.07ft³
